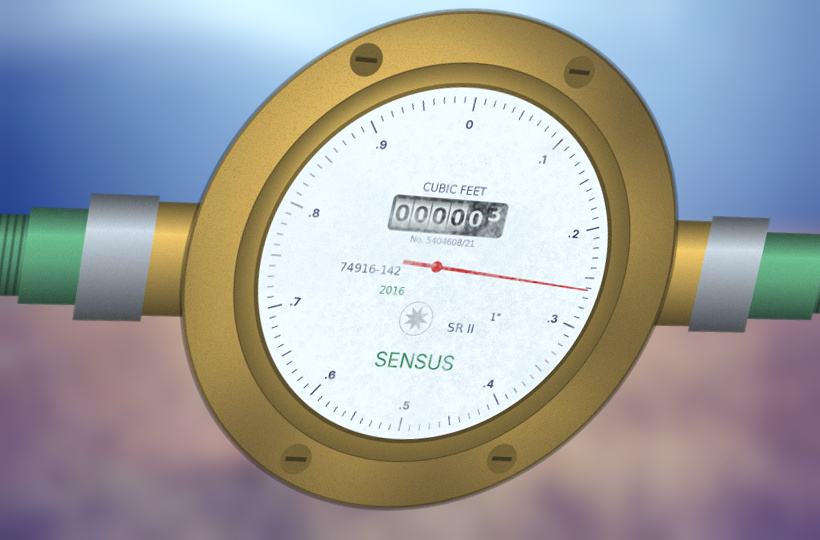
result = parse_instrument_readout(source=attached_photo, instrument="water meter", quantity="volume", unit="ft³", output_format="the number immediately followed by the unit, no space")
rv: 3.26ft³
